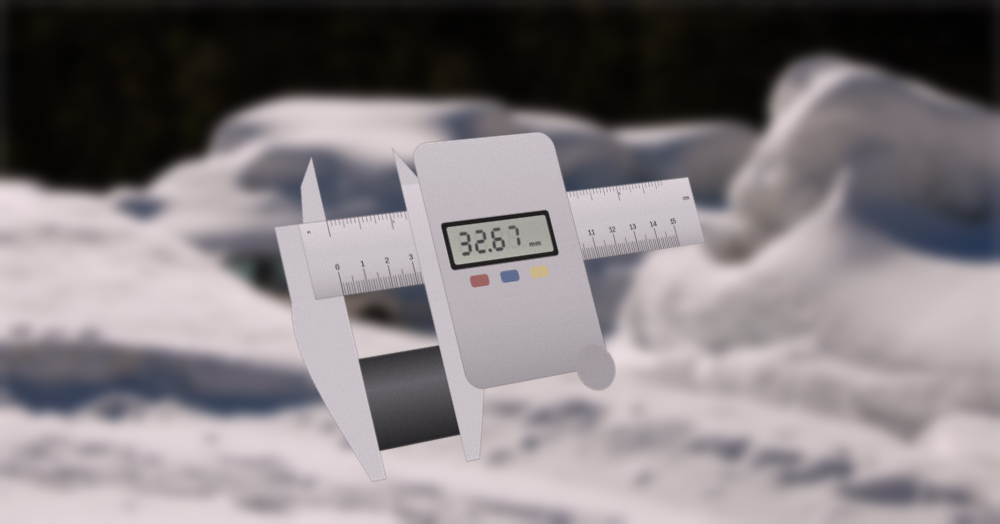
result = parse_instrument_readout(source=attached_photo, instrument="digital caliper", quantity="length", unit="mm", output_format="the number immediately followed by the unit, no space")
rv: 32.67mm
